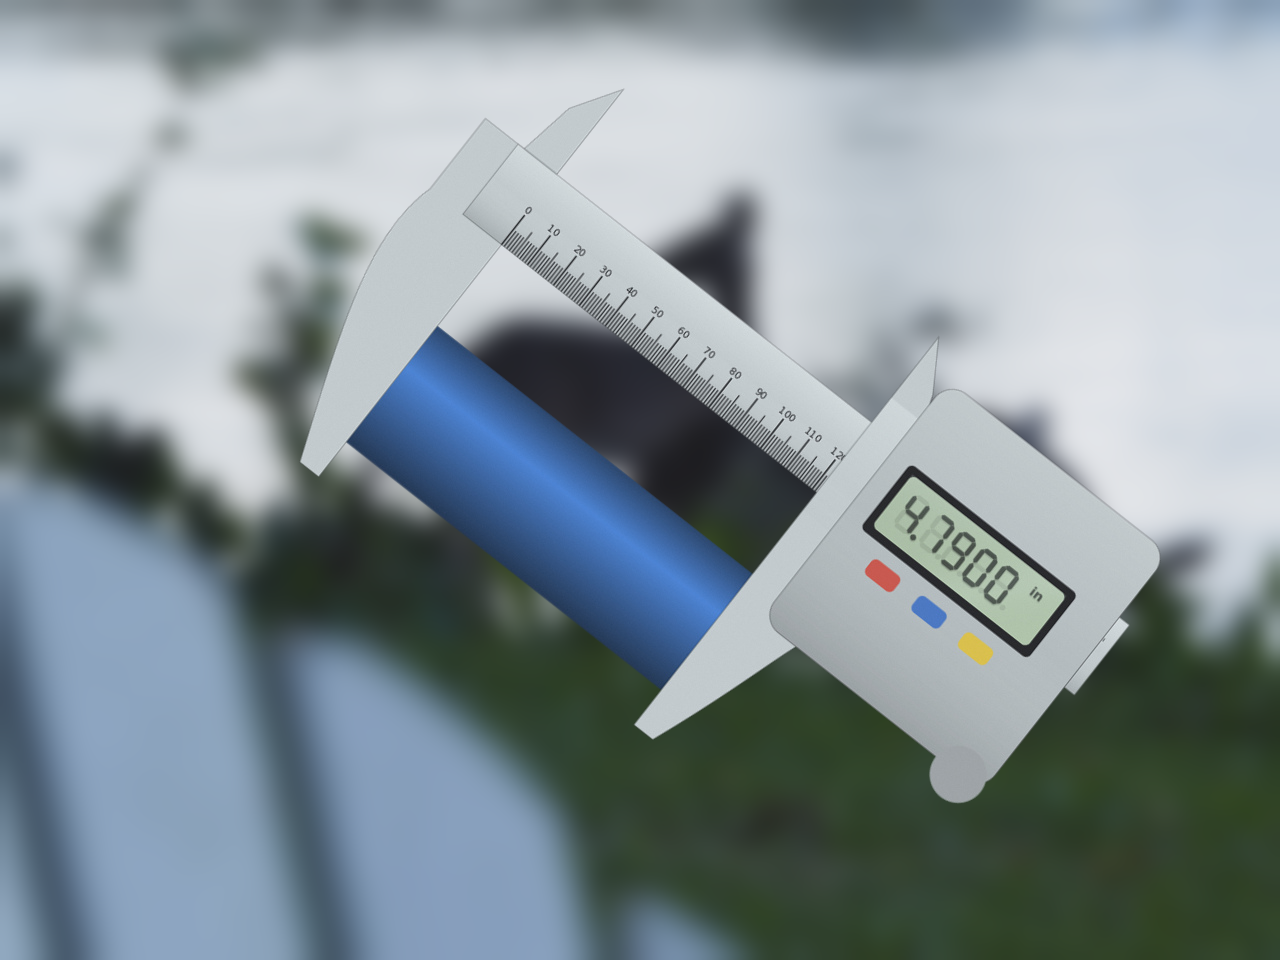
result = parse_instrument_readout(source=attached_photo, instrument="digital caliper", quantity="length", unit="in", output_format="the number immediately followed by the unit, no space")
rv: 4.7900in
